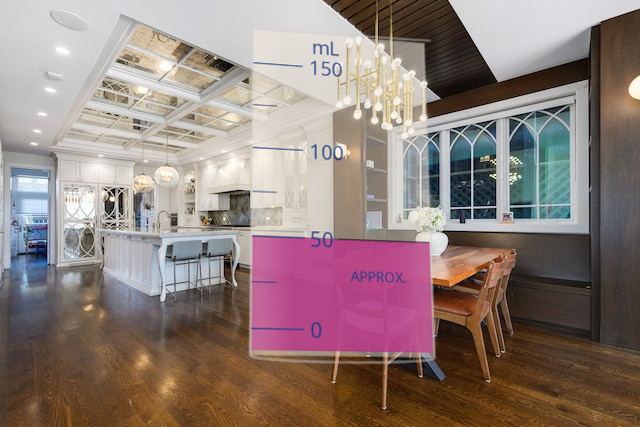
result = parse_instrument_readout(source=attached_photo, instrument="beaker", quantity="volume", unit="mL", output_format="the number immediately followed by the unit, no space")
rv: 50mL
